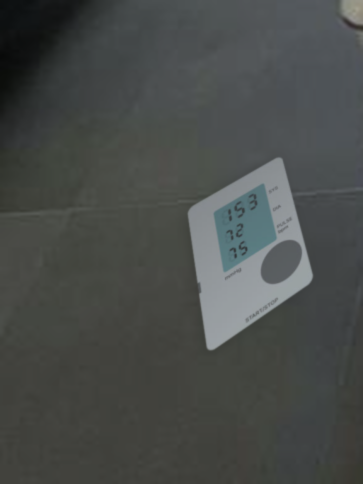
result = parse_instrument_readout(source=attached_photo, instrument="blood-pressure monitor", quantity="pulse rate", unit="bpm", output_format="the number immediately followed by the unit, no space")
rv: 75bpm
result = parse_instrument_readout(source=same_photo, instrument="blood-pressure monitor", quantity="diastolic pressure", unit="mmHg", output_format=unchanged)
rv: 72mmHg
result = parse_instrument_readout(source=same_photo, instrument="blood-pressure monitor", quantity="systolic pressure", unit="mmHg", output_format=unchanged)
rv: 153mmHg
